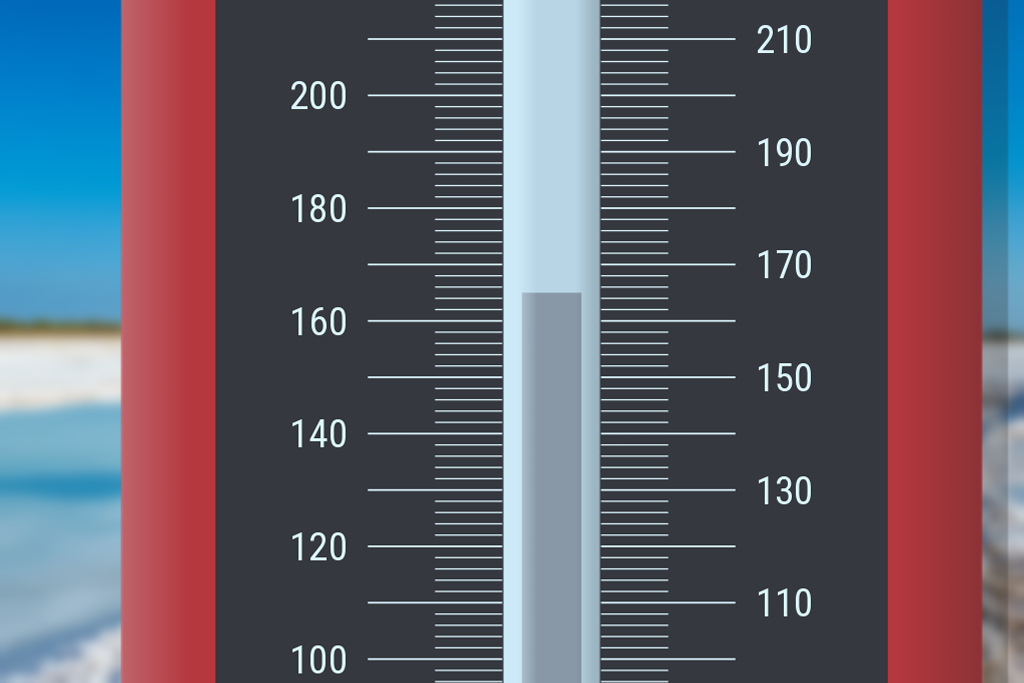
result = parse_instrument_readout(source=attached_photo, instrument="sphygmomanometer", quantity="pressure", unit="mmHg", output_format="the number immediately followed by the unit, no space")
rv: 165mmHg
